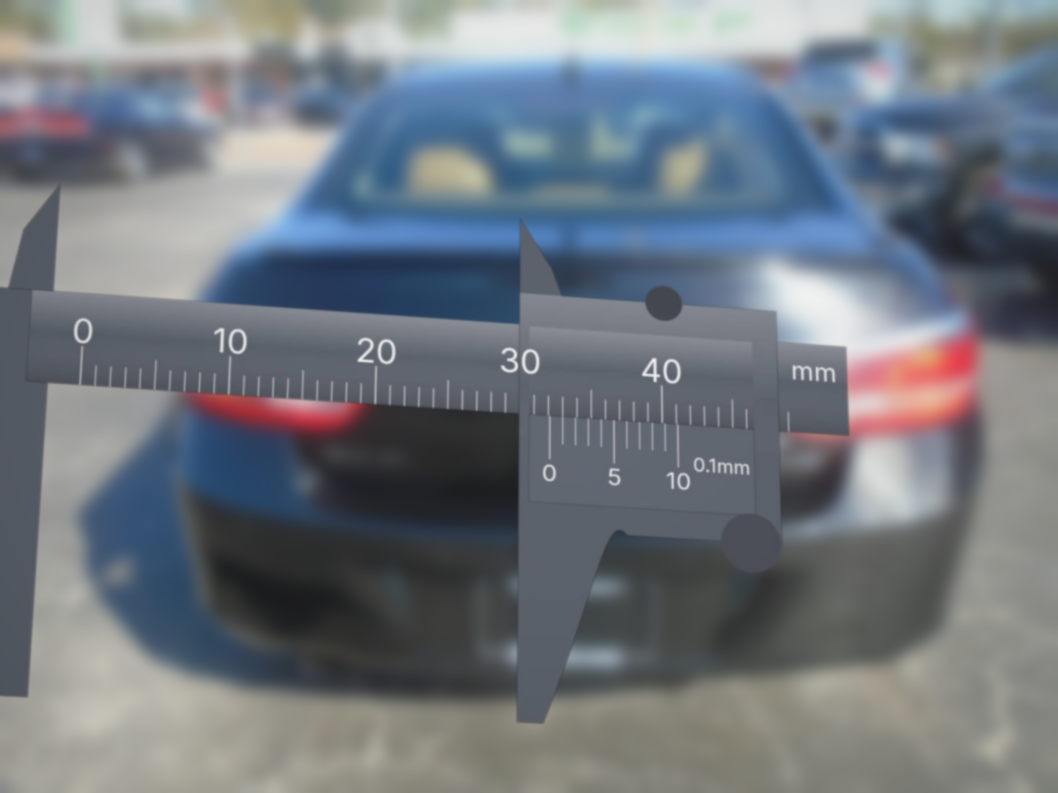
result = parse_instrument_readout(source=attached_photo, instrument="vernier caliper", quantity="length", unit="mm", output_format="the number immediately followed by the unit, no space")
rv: 32.1mm
